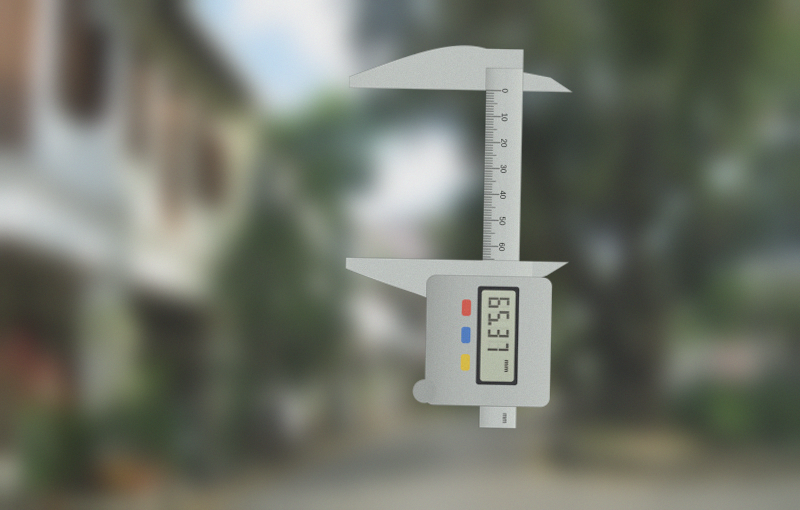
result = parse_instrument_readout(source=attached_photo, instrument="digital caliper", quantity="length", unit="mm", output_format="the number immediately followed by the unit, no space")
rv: 65.37mm
